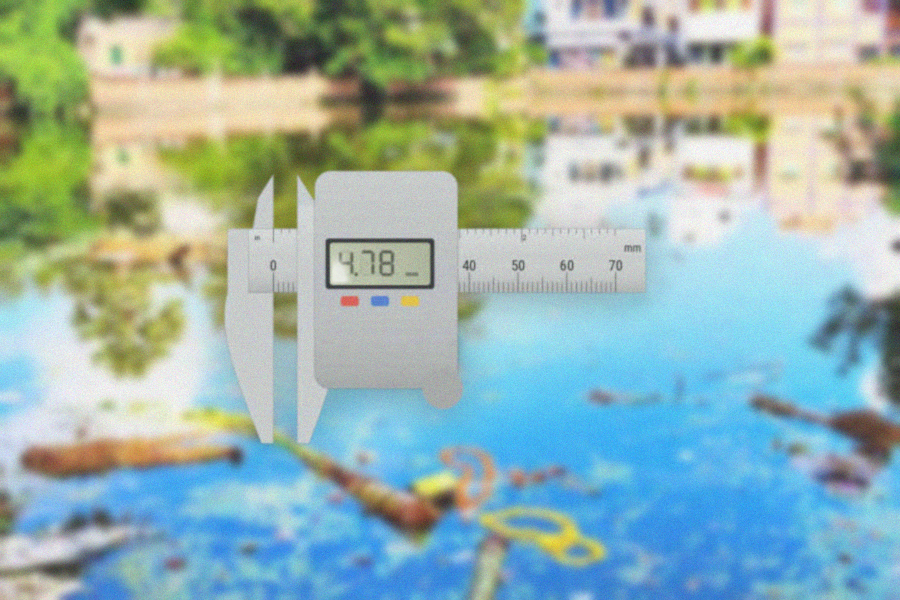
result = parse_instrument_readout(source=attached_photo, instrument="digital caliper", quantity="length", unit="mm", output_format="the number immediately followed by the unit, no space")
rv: 4.78mm
